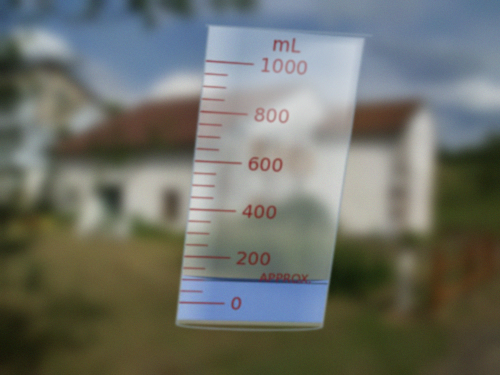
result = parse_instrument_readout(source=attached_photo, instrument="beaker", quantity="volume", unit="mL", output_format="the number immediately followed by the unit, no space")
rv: 100mL
